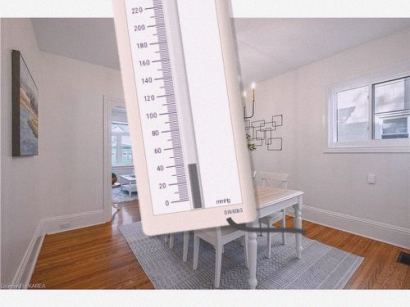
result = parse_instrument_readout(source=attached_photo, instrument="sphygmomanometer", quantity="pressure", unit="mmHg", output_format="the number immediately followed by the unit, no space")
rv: 40mmHg
